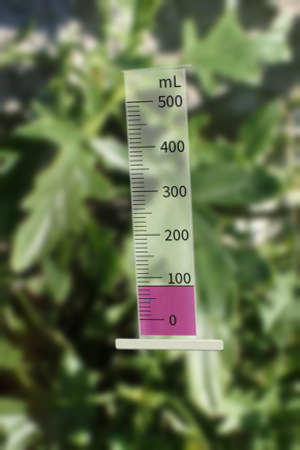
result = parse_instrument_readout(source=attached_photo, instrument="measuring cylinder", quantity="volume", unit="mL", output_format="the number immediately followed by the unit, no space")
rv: 80mL
